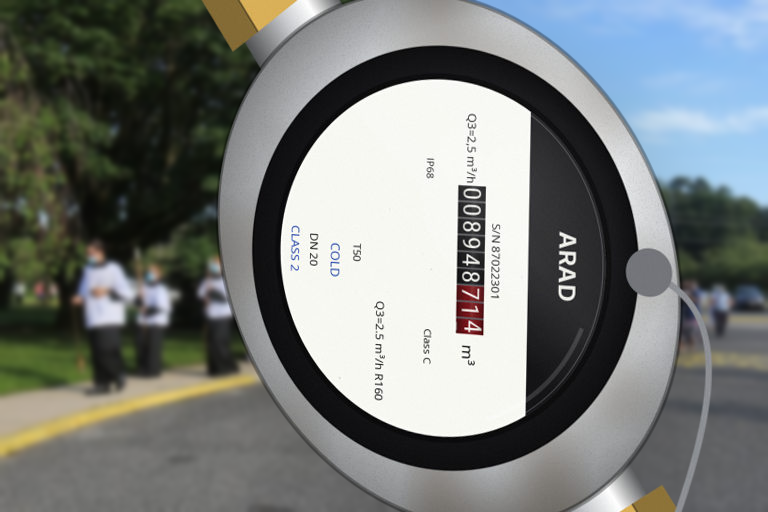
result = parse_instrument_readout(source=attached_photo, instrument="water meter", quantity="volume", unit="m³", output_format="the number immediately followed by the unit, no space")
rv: 8948.714m³
